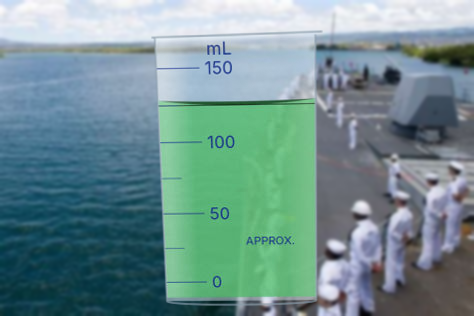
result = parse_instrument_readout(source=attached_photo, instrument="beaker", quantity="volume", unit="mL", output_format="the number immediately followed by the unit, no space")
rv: 125mL
